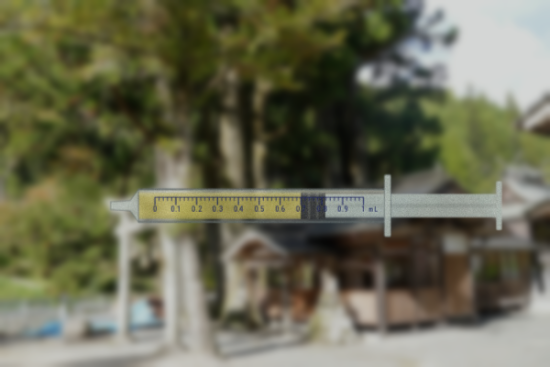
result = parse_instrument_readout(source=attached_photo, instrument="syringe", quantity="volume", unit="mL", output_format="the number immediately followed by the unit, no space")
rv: 0.7mL
